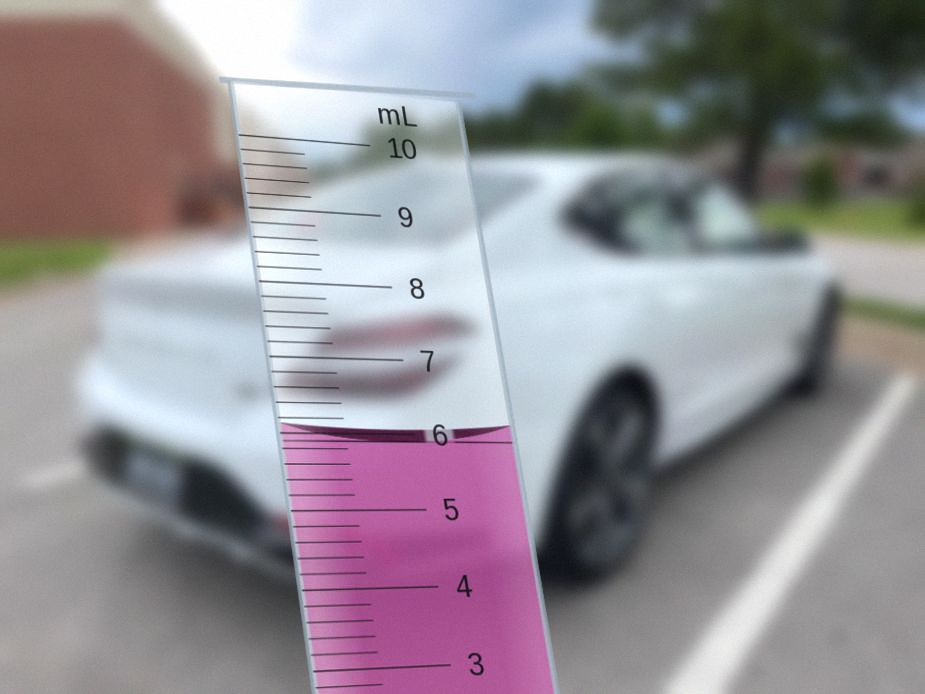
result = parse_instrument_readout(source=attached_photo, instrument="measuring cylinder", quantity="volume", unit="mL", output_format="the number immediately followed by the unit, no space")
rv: 5.9mL
